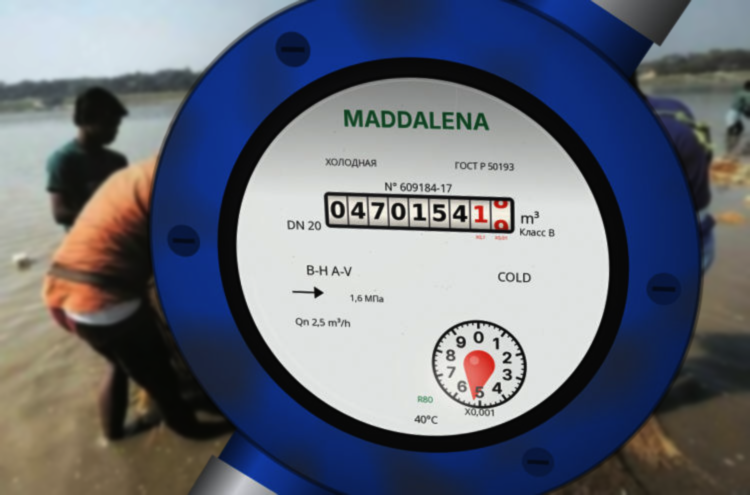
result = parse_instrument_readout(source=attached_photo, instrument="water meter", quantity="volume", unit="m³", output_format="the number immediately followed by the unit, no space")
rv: 470154.185m³
